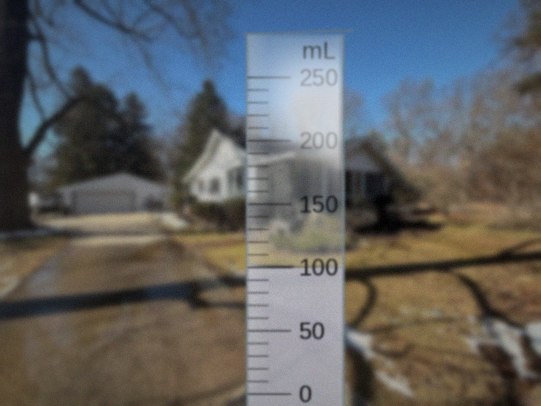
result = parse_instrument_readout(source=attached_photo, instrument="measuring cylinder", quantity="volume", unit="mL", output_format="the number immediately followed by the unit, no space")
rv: 100mL
